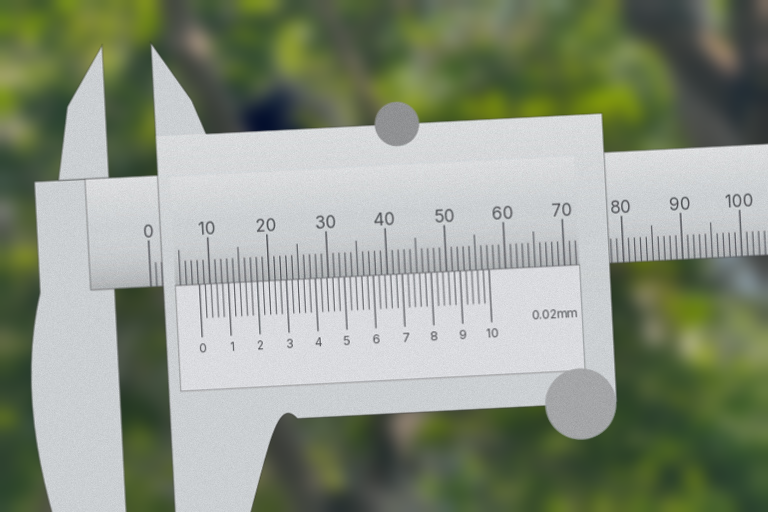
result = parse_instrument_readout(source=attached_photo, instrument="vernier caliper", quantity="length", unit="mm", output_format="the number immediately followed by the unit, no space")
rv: 8.2mm
